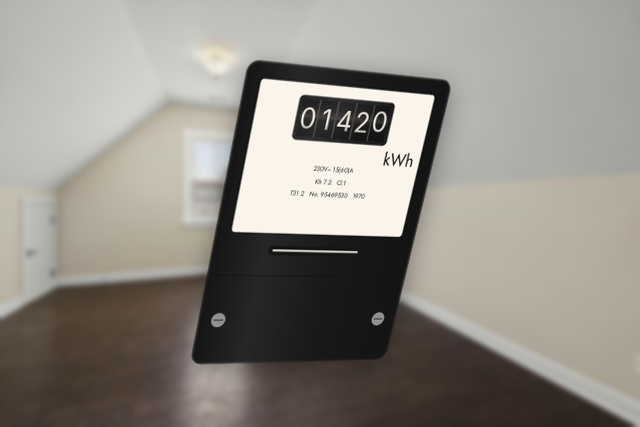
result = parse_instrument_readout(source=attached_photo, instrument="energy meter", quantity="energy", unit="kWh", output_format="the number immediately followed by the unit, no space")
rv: 1420kWh
